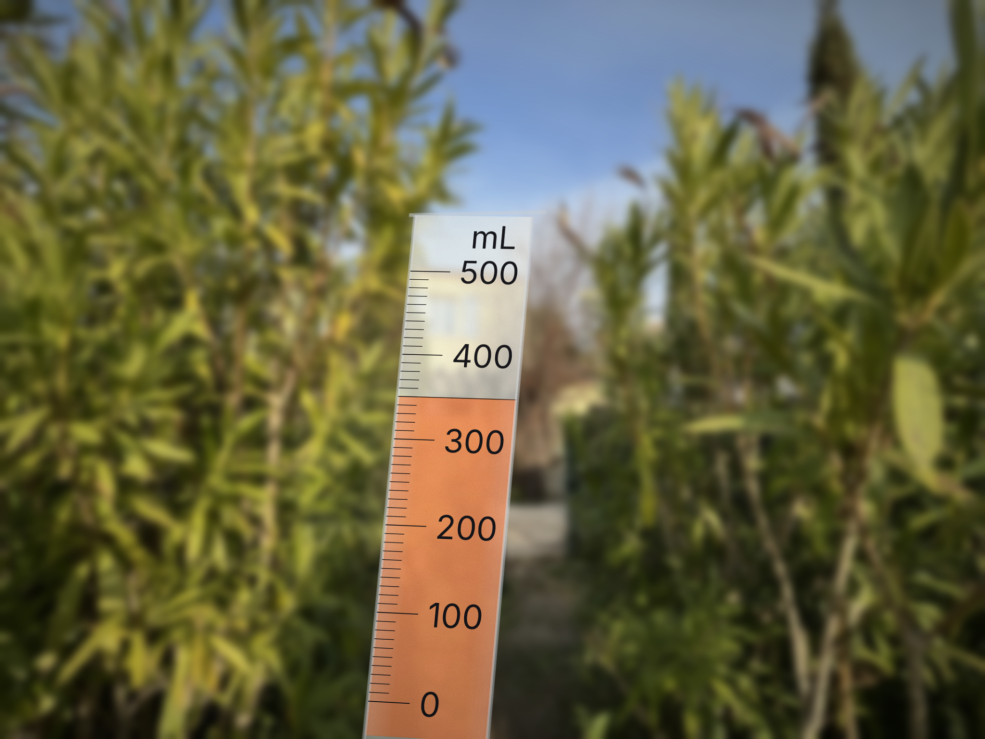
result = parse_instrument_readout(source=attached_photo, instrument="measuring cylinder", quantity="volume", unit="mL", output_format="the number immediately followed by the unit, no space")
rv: 350mL
